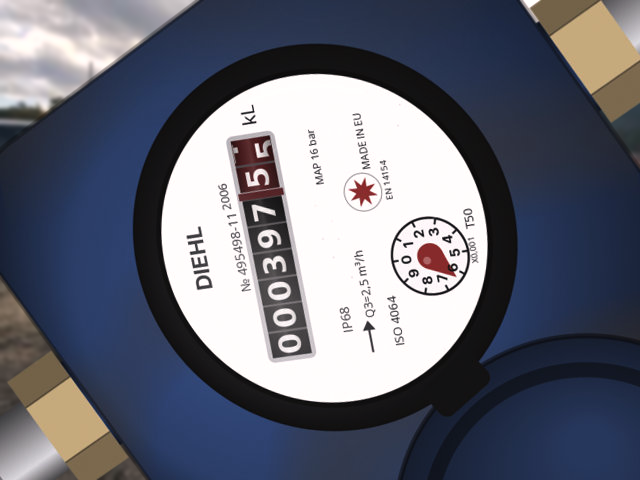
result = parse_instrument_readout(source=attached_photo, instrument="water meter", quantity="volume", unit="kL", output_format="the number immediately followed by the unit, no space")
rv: 397.546kL
